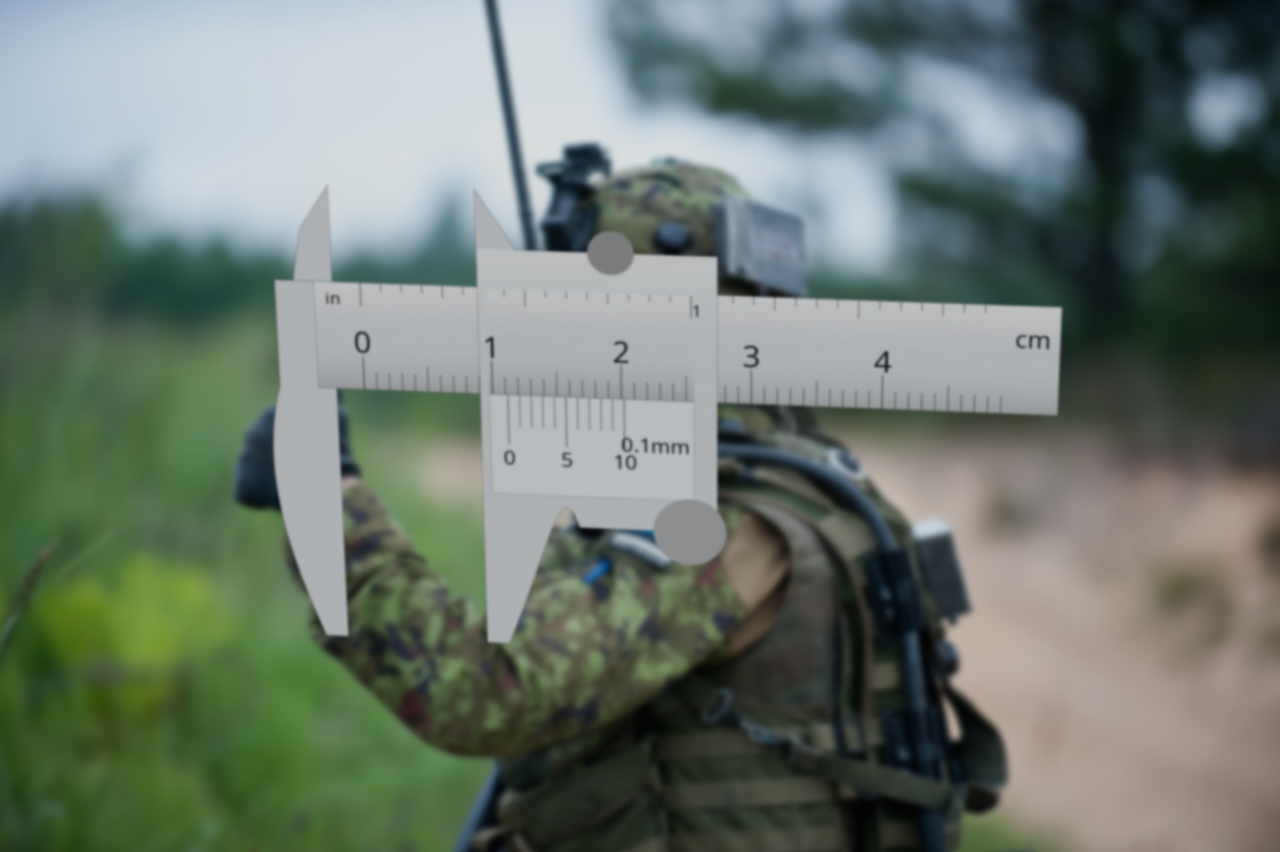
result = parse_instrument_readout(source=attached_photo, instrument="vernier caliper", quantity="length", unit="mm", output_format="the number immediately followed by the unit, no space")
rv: 11.2mm
